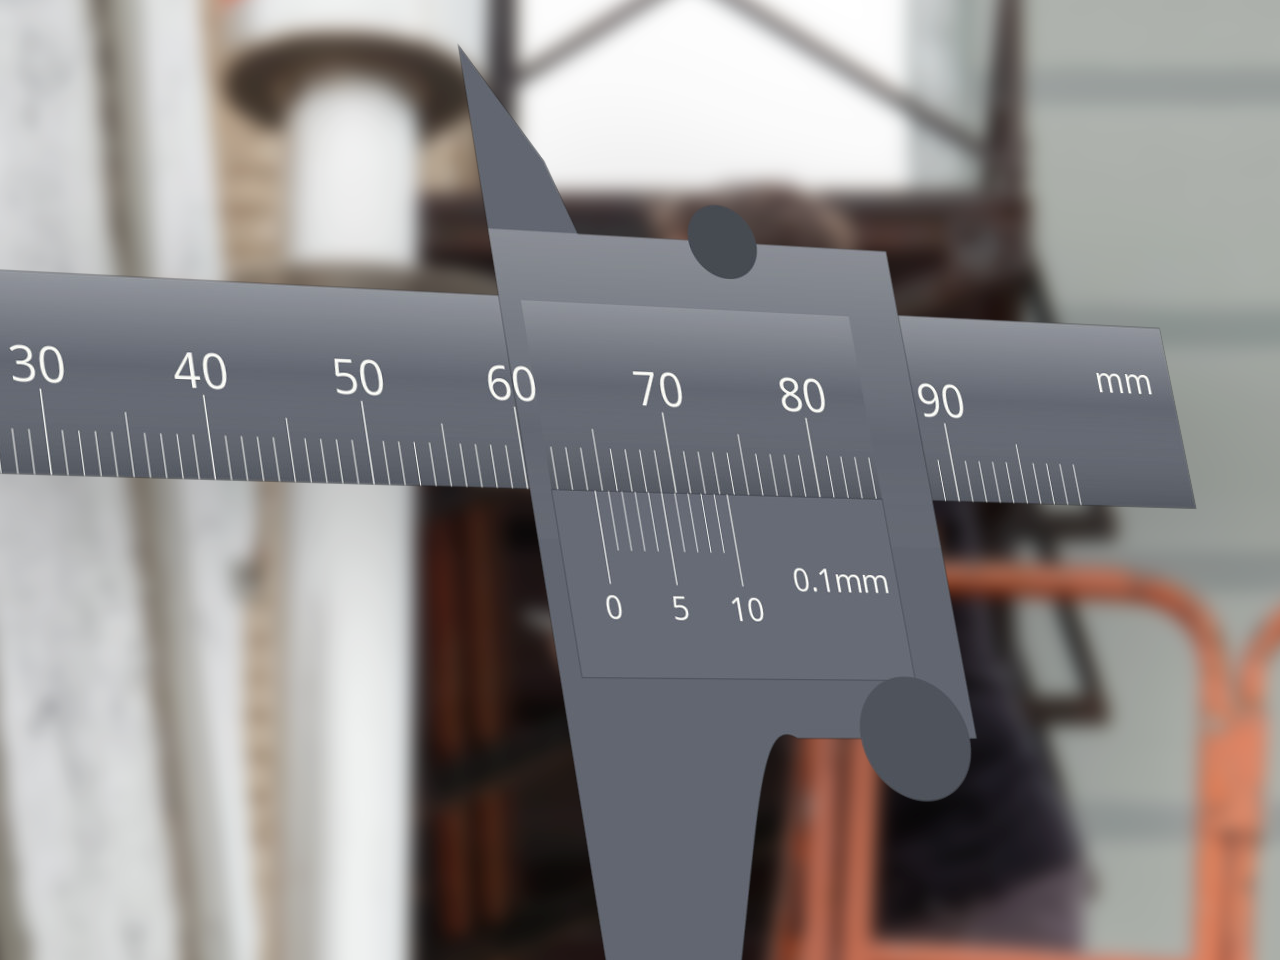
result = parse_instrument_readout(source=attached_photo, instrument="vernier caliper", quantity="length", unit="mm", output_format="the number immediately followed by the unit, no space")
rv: 64.5mm
